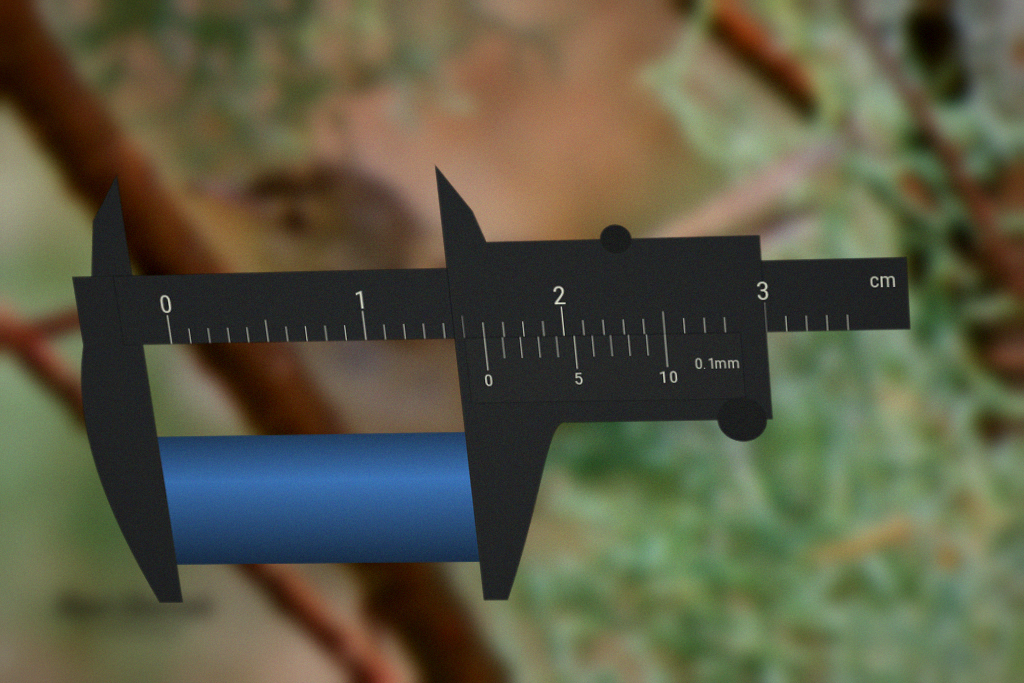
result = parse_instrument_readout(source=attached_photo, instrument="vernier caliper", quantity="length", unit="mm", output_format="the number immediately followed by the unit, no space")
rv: 16.0mm
